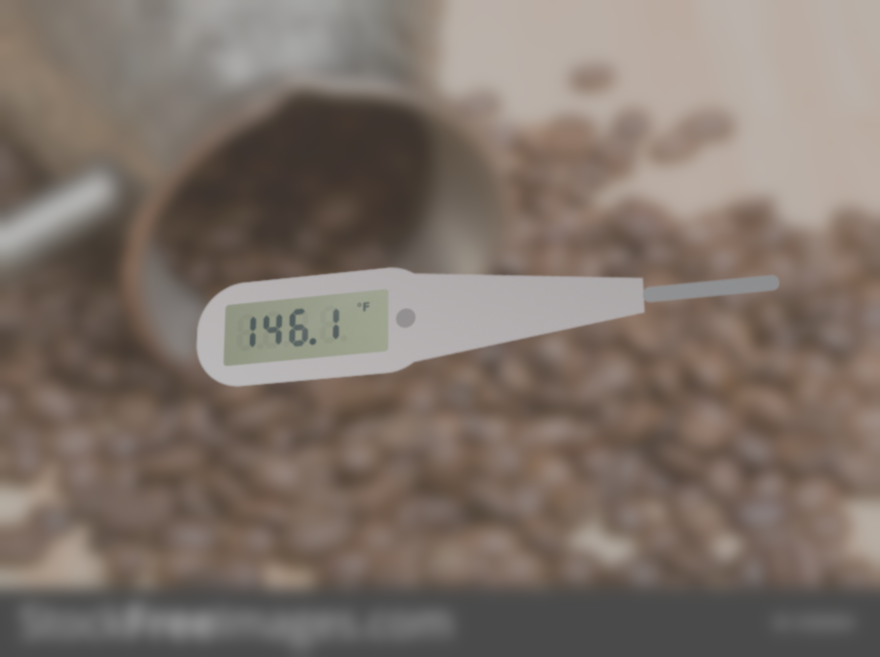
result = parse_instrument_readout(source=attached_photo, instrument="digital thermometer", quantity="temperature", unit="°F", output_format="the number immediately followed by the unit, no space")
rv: 146.1°F
